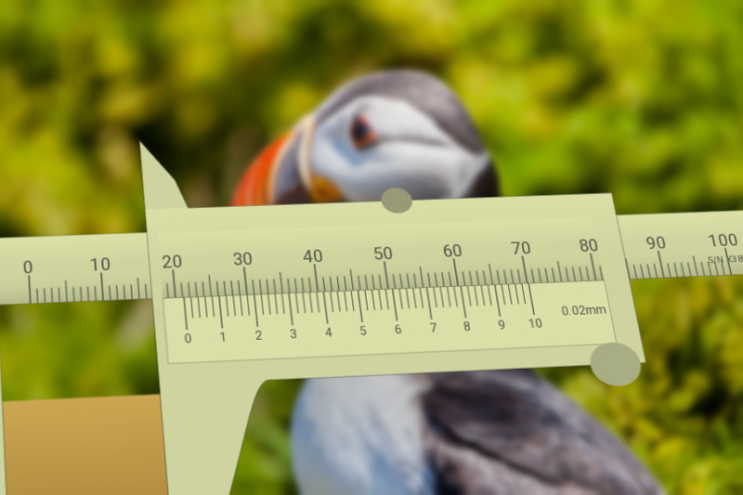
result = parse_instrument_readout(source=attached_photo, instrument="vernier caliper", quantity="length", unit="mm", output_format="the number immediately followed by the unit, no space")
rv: 21.2mm
